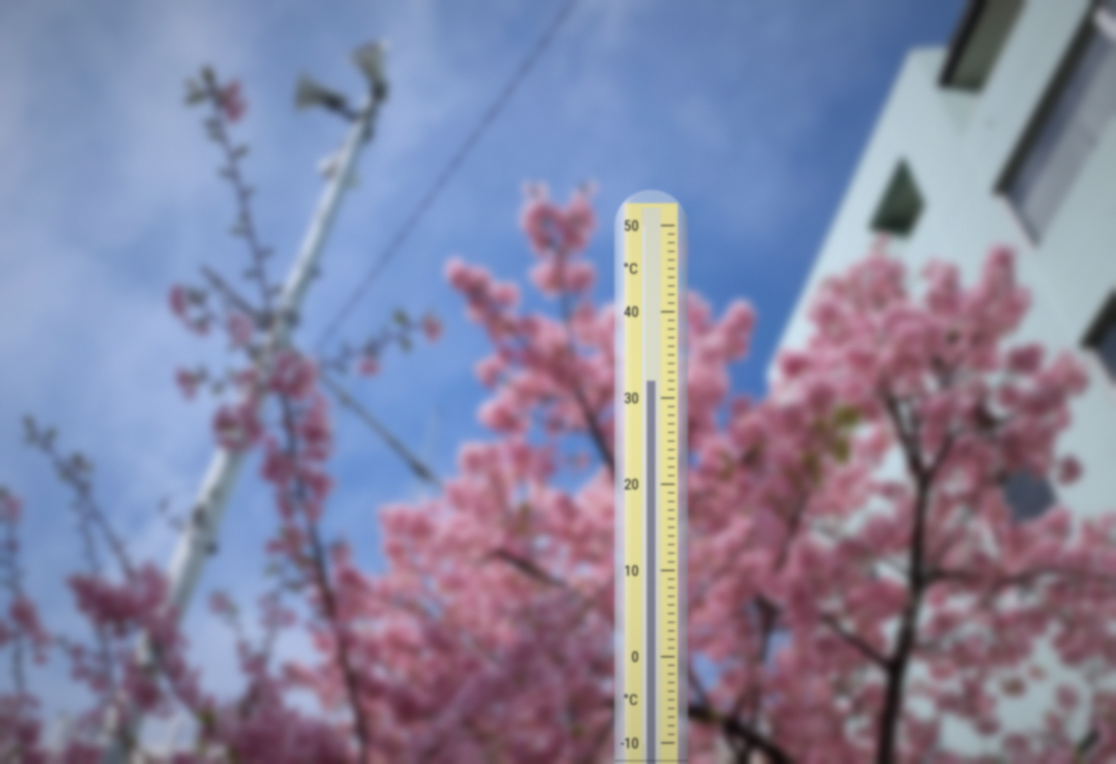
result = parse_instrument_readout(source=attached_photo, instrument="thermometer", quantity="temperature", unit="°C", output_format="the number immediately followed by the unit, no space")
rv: 32°C
